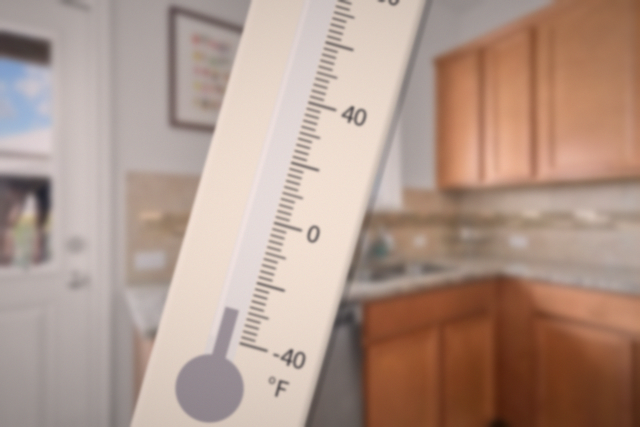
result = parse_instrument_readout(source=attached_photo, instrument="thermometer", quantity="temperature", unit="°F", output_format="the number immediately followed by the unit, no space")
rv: -30°F
